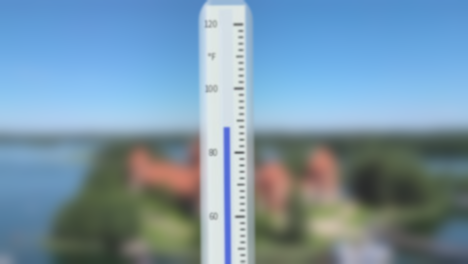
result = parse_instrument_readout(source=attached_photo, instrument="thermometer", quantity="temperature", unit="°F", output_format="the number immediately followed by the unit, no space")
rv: 88°F
